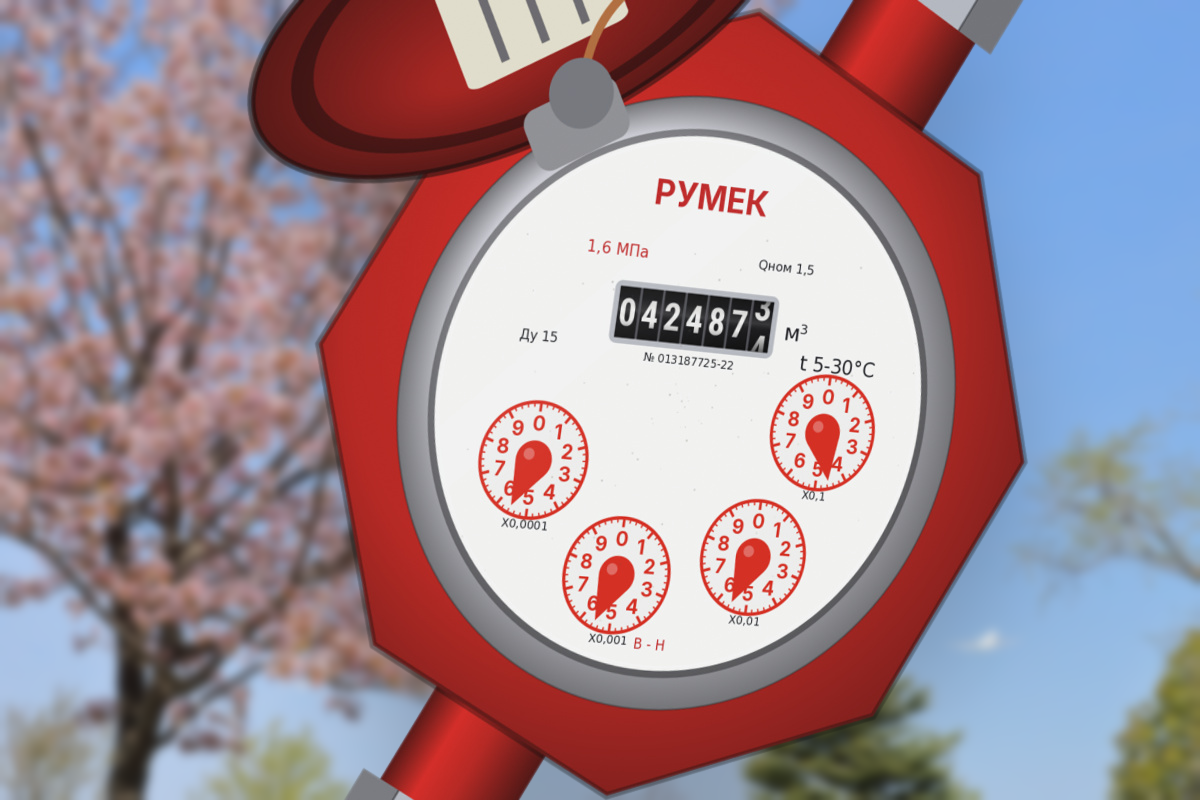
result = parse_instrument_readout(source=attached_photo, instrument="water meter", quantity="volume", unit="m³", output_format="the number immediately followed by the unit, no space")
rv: 424873.4555m³
